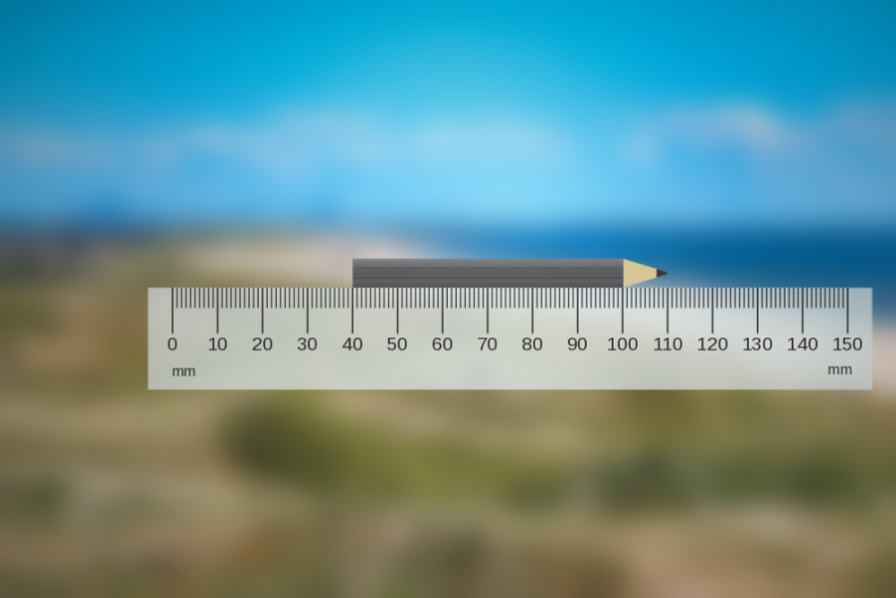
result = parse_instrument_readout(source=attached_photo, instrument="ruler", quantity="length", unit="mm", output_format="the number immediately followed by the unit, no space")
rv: 70mm
